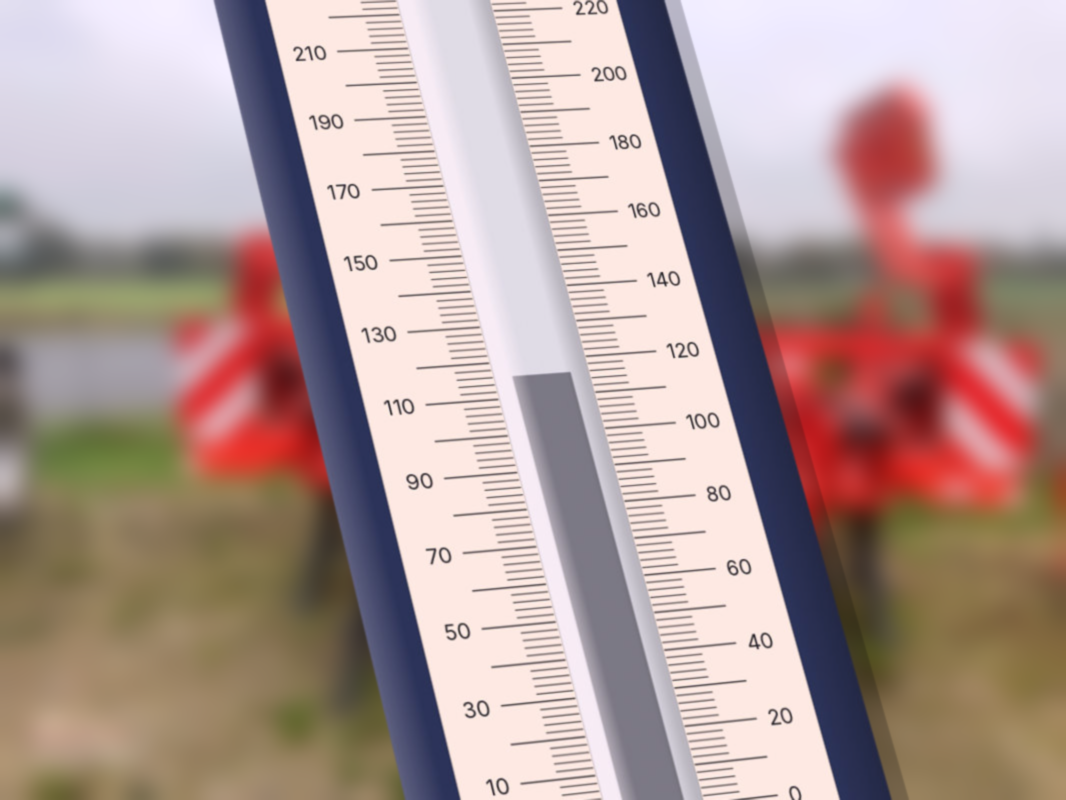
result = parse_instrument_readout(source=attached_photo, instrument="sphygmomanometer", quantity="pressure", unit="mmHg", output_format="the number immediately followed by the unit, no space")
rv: 116mmHg
